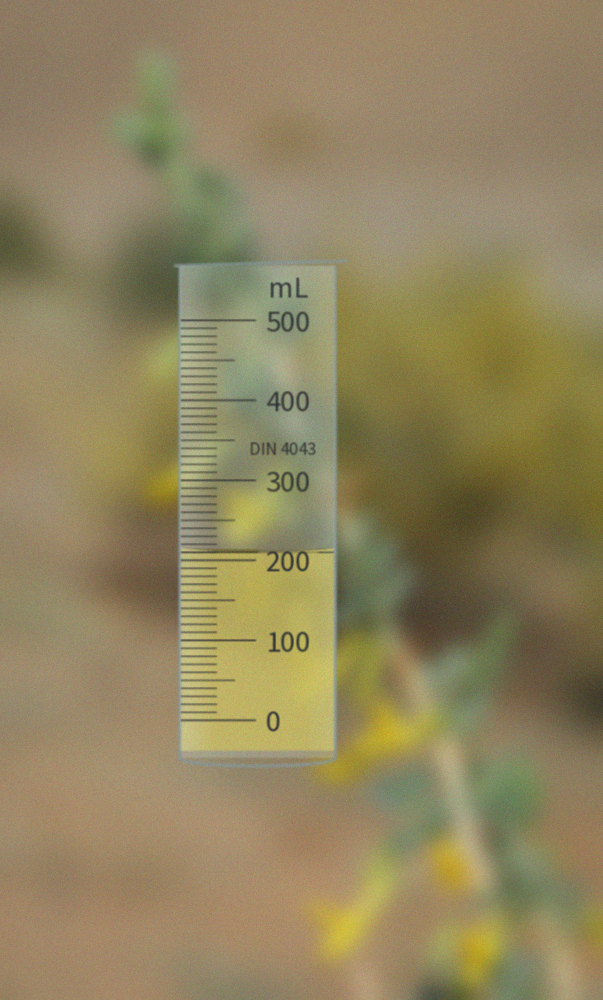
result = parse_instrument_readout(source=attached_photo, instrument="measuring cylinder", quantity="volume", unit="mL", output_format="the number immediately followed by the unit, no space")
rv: 210mL
